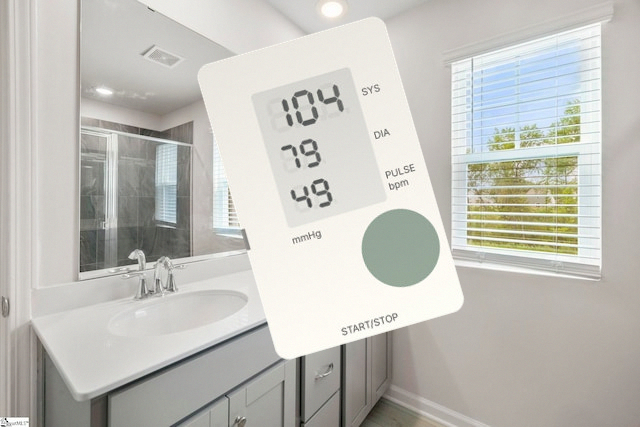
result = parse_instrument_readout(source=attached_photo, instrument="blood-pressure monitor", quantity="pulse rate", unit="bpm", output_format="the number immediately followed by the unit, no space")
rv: 49bpm
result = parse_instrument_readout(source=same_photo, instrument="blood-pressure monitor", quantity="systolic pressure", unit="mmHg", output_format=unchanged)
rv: 104mmHg
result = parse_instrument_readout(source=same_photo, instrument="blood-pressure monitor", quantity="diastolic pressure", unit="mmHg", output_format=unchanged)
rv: 79mmHg
